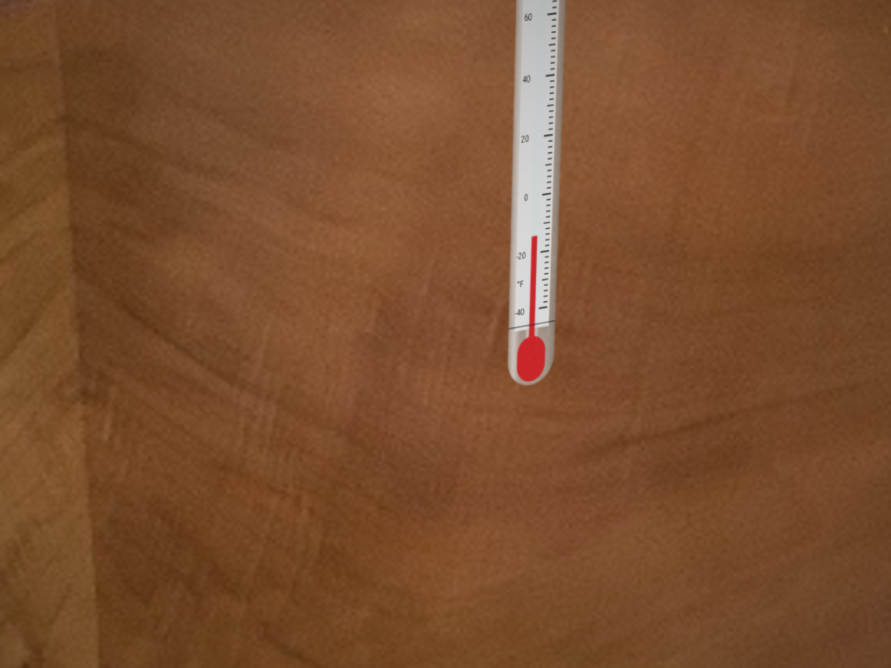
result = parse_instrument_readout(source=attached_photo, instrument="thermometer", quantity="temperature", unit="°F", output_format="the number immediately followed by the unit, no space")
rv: -14°F
